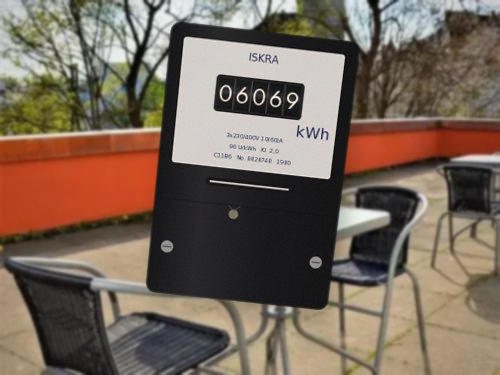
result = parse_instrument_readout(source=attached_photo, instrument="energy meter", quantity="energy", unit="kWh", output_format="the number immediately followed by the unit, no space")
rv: 6069kWh
